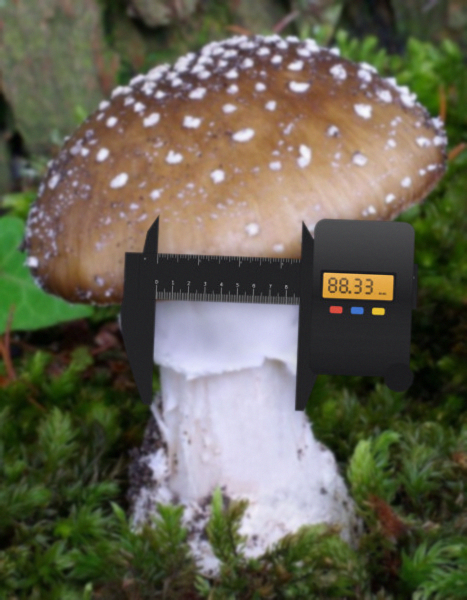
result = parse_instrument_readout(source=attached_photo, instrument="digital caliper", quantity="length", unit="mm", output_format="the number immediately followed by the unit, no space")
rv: 88.33mm
